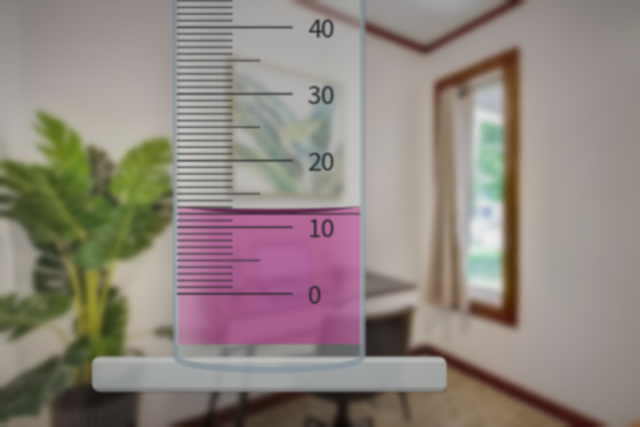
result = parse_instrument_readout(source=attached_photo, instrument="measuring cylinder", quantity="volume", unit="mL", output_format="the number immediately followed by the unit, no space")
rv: 12mL
